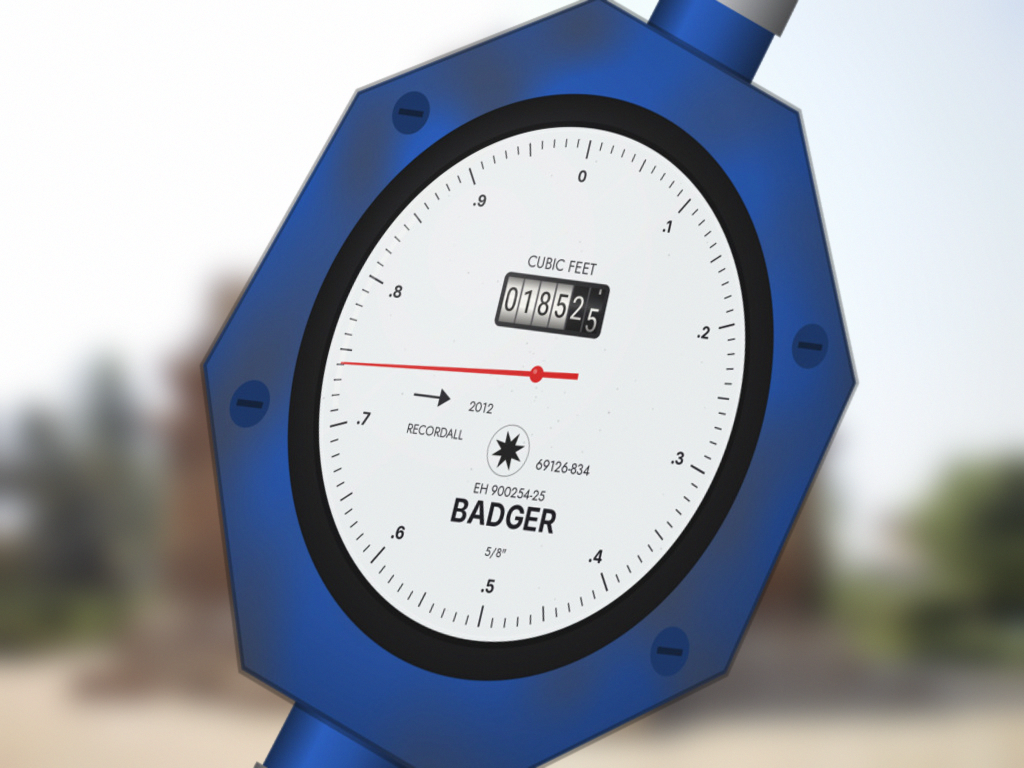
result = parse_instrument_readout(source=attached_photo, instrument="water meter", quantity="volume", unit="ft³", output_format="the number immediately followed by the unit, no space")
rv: 18524.74ft³
